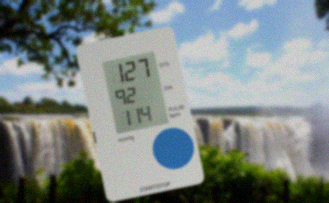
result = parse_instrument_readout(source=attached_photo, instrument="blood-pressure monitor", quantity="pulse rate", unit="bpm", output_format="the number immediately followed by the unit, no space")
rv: 114bpm
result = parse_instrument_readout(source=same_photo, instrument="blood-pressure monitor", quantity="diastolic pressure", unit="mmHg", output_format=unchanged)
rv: 92mmHg
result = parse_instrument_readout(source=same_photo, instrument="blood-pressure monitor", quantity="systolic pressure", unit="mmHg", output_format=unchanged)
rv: 127mmHg
